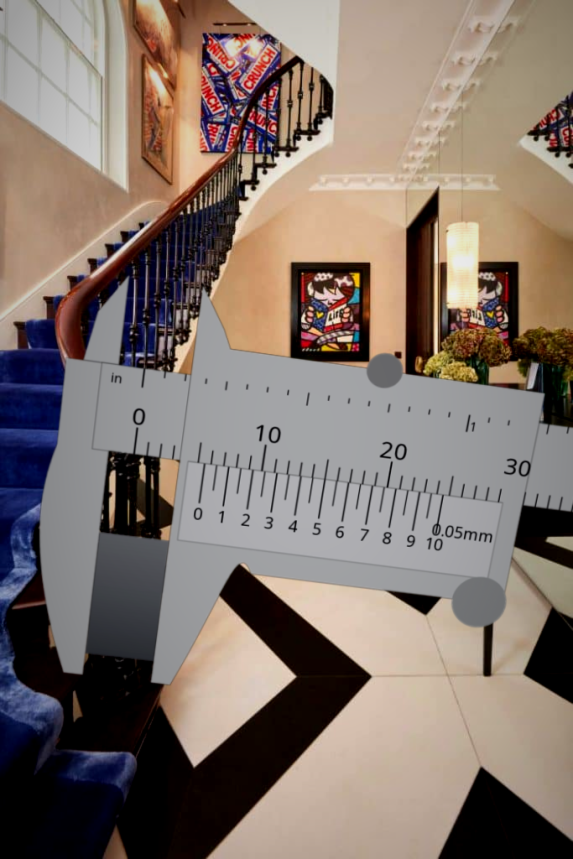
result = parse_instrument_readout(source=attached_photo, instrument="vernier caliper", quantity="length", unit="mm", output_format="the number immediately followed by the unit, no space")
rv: 5.5mm
